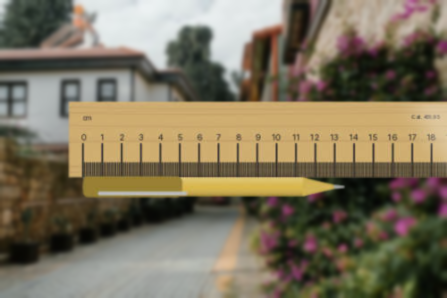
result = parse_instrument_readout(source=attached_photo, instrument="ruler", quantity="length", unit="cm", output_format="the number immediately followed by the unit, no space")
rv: 13.5cm
